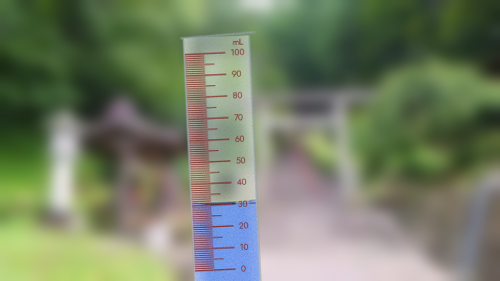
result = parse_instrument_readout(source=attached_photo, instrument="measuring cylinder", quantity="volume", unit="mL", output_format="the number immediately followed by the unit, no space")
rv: 30mL
